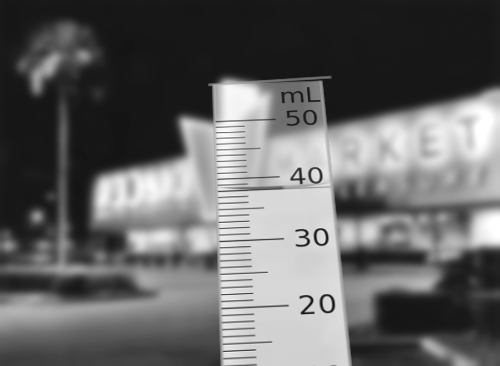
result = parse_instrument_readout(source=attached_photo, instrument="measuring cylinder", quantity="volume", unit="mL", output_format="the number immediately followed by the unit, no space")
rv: 38mL
